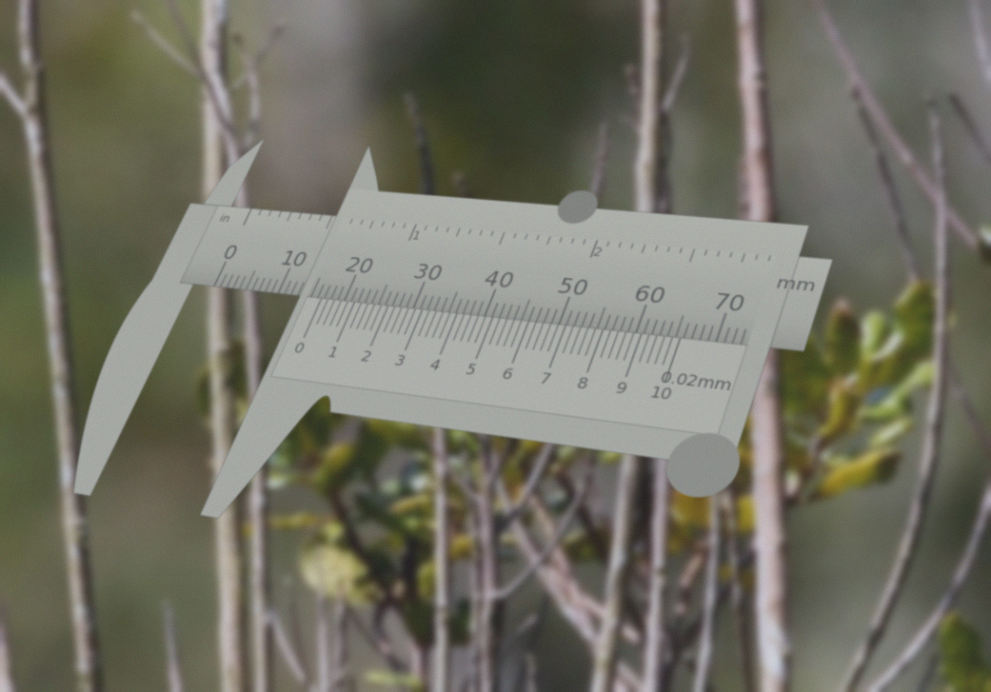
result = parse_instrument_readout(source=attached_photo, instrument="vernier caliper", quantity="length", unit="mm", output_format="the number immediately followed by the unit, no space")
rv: 16.6mm
